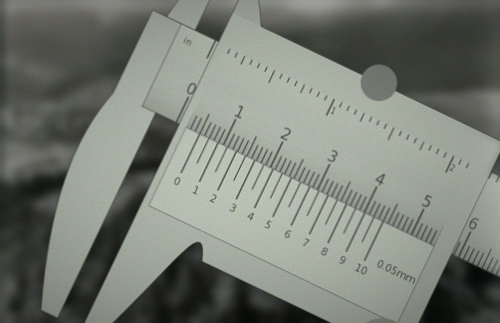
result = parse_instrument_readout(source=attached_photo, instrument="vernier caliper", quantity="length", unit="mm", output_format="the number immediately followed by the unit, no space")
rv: 5.0mm
